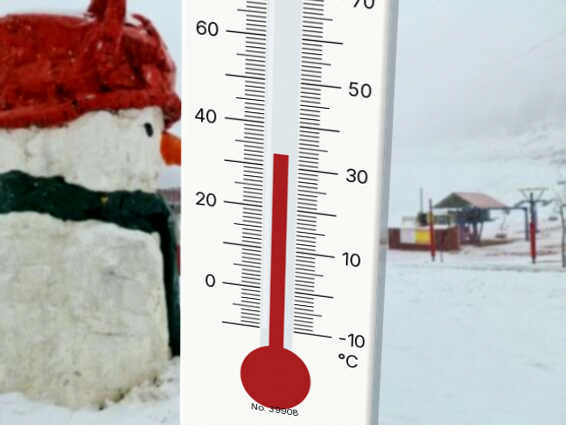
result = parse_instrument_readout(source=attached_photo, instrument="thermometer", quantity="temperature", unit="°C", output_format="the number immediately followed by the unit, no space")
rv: 33°C
